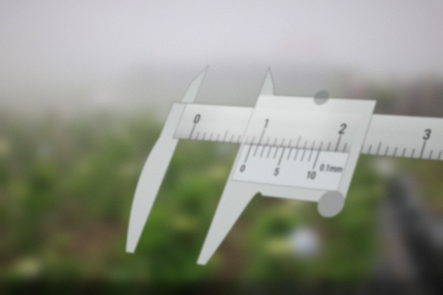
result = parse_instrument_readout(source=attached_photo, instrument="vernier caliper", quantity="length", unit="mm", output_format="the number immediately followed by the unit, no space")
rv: 9.0mm
